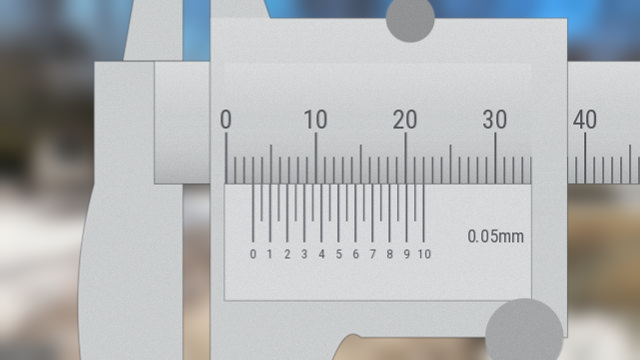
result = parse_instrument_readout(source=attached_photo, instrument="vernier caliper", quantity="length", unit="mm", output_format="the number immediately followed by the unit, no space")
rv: 3.0mm
